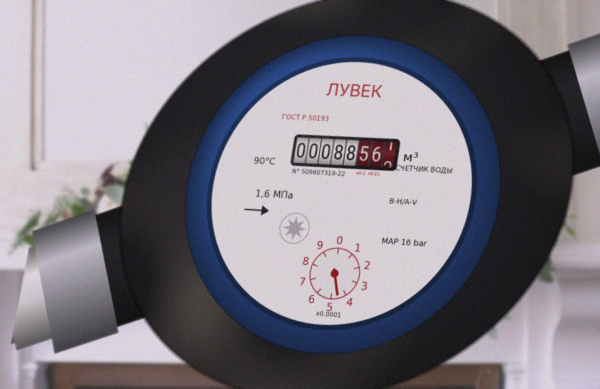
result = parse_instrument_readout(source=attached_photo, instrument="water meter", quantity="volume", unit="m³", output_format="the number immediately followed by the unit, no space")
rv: 88.5614m³
